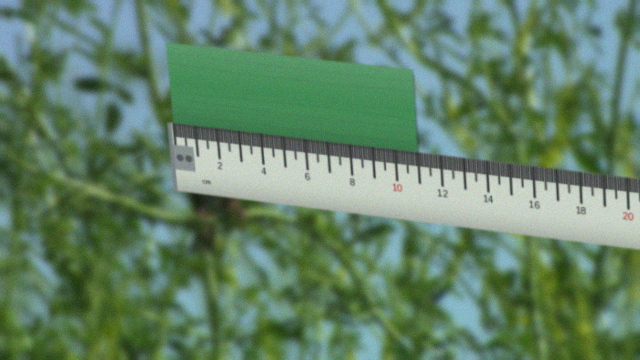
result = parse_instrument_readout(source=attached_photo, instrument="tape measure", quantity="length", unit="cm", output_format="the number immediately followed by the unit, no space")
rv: 11cm
